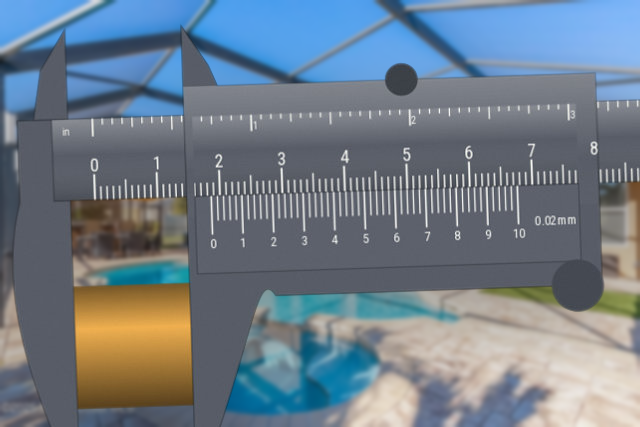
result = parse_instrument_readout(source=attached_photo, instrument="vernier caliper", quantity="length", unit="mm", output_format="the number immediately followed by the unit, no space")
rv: 18.6mm
